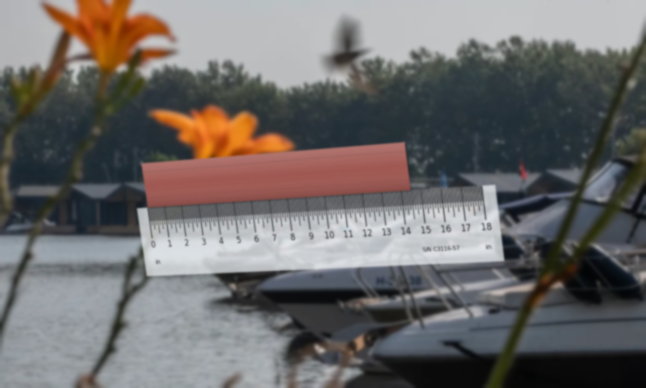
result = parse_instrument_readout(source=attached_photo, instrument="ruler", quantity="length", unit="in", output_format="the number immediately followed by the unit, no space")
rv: 14.5in
